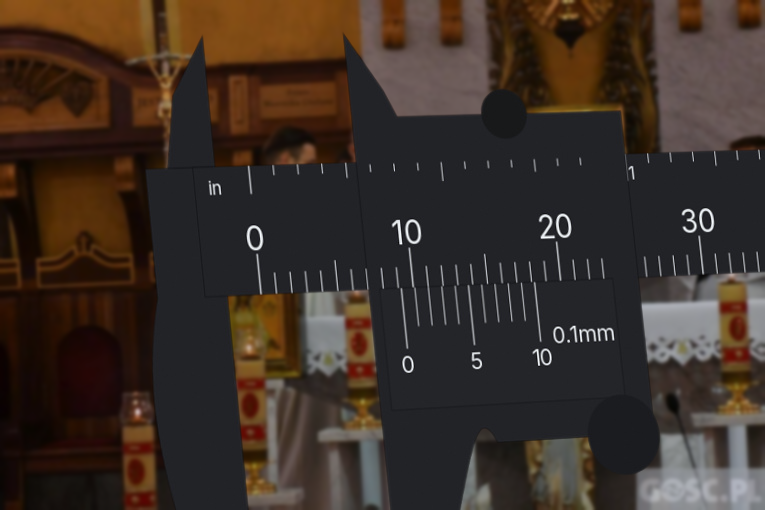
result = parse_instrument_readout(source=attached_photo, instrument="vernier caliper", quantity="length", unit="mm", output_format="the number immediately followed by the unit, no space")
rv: 9.2mm
